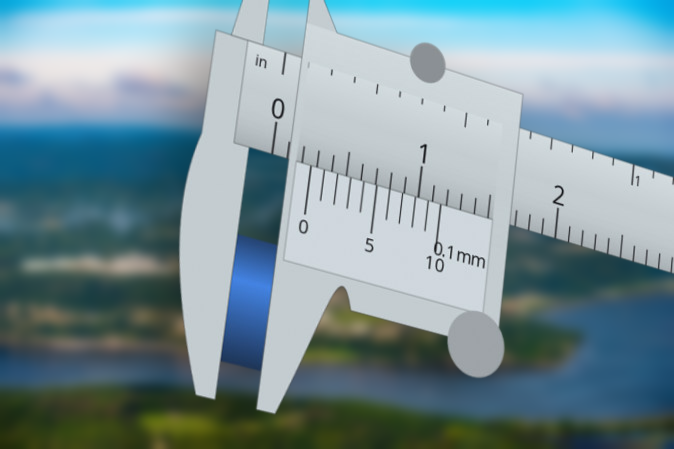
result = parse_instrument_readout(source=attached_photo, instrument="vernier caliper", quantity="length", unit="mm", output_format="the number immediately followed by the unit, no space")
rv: 2.6mm
